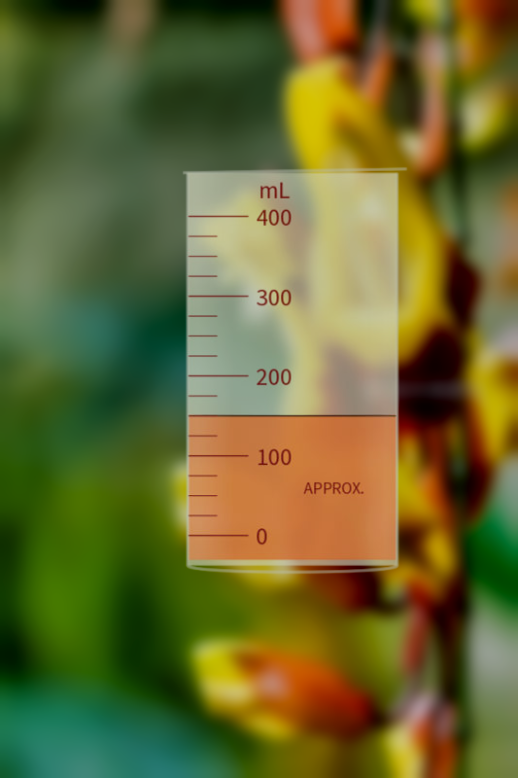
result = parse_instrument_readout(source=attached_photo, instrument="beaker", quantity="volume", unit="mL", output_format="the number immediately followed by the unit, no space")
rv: 150mL
